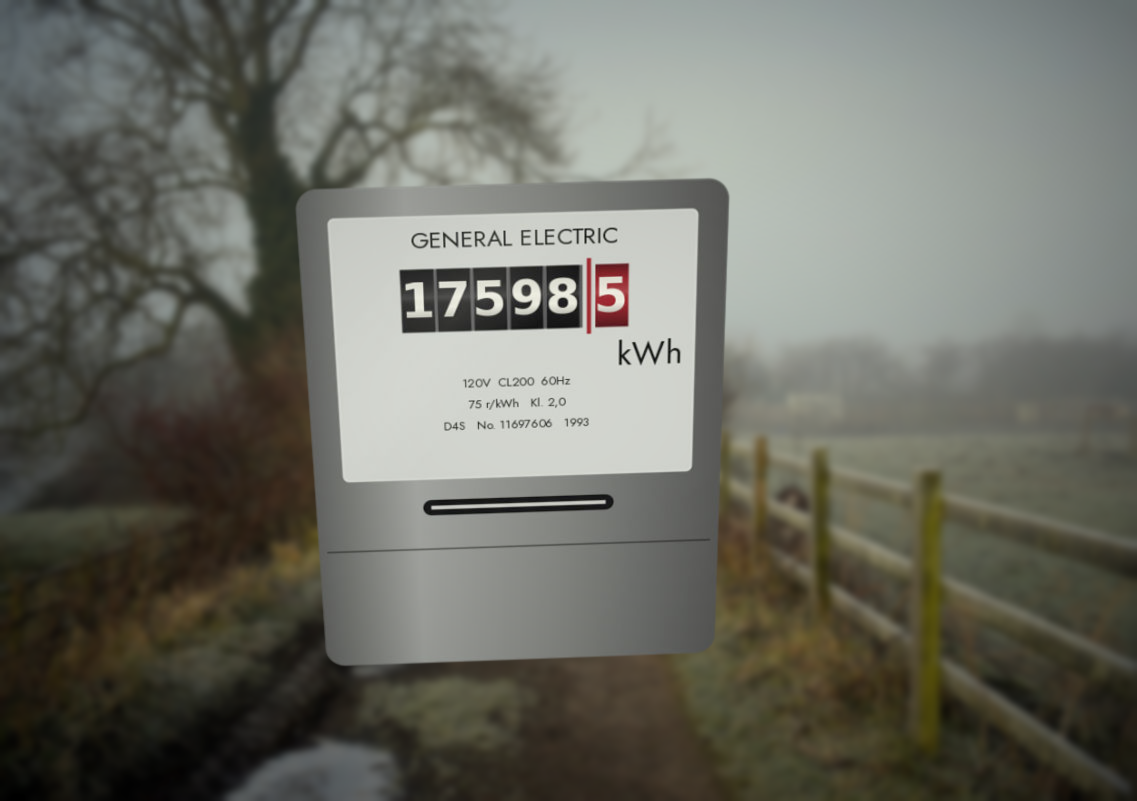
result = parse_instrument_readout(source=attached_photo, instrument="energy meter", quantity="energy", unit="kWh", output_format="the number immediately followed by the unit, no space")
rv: 17598.5kWh
